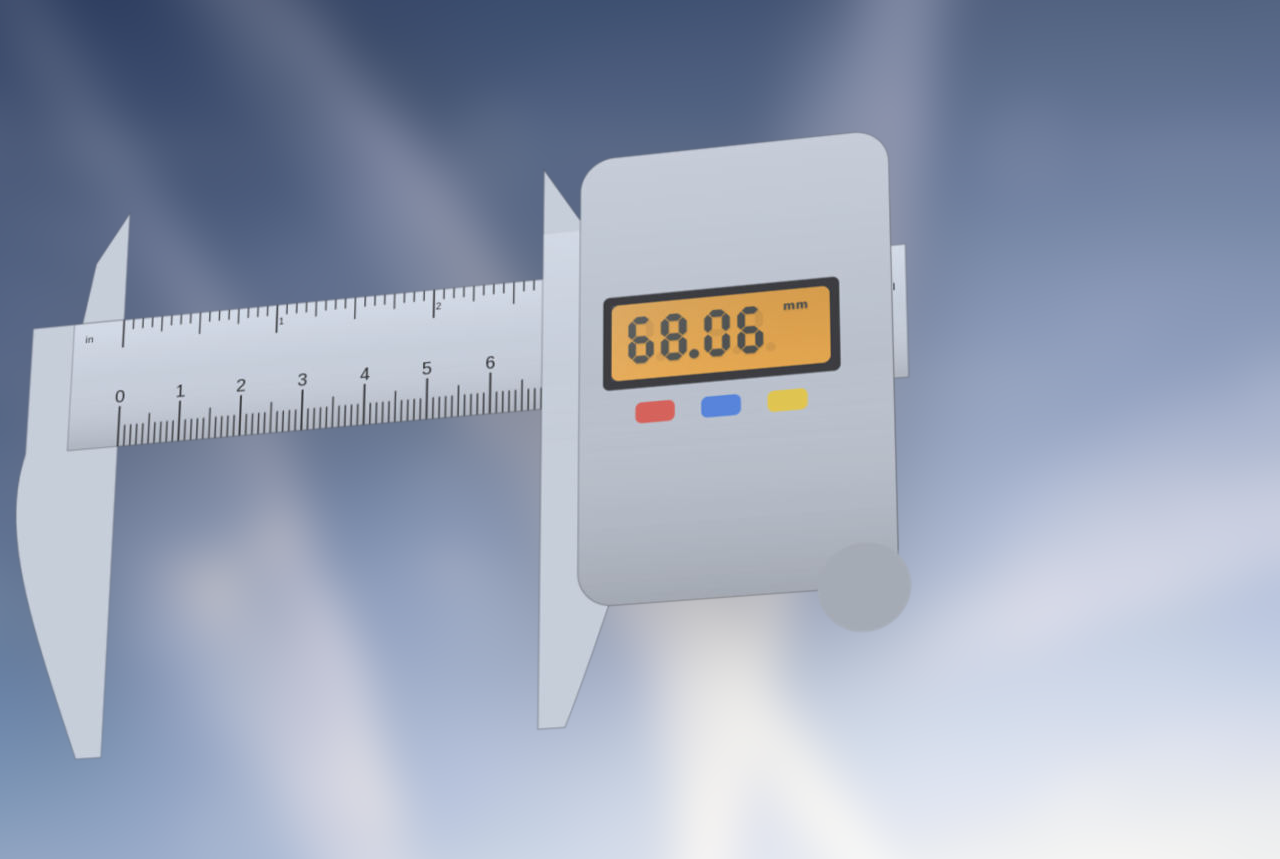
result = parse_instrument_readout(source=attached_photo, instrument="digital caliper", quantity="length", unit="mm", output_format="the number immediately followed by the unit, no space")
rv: 68.06mm
